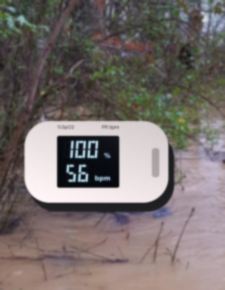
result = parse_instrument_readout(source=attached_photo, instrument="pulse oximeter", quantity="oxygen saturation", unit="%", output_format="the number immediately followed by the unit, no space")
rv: 100%
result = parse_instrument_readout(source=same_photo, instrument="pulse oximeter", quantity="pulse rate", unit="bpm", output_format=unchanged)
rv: 56bpm
